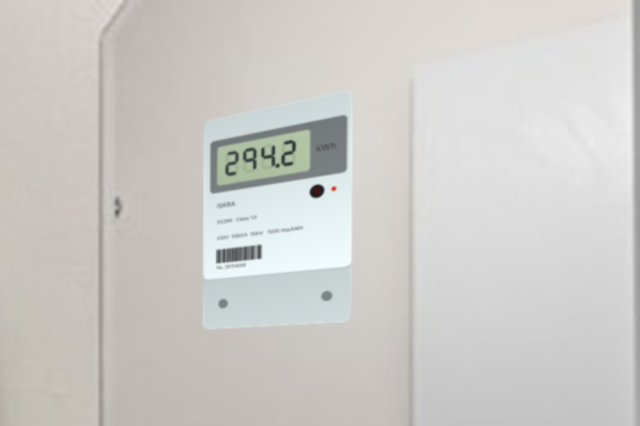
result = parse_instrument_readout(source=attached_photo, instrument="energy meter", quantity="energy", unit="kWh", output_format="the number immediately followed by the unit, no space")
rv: 294.2kWh
